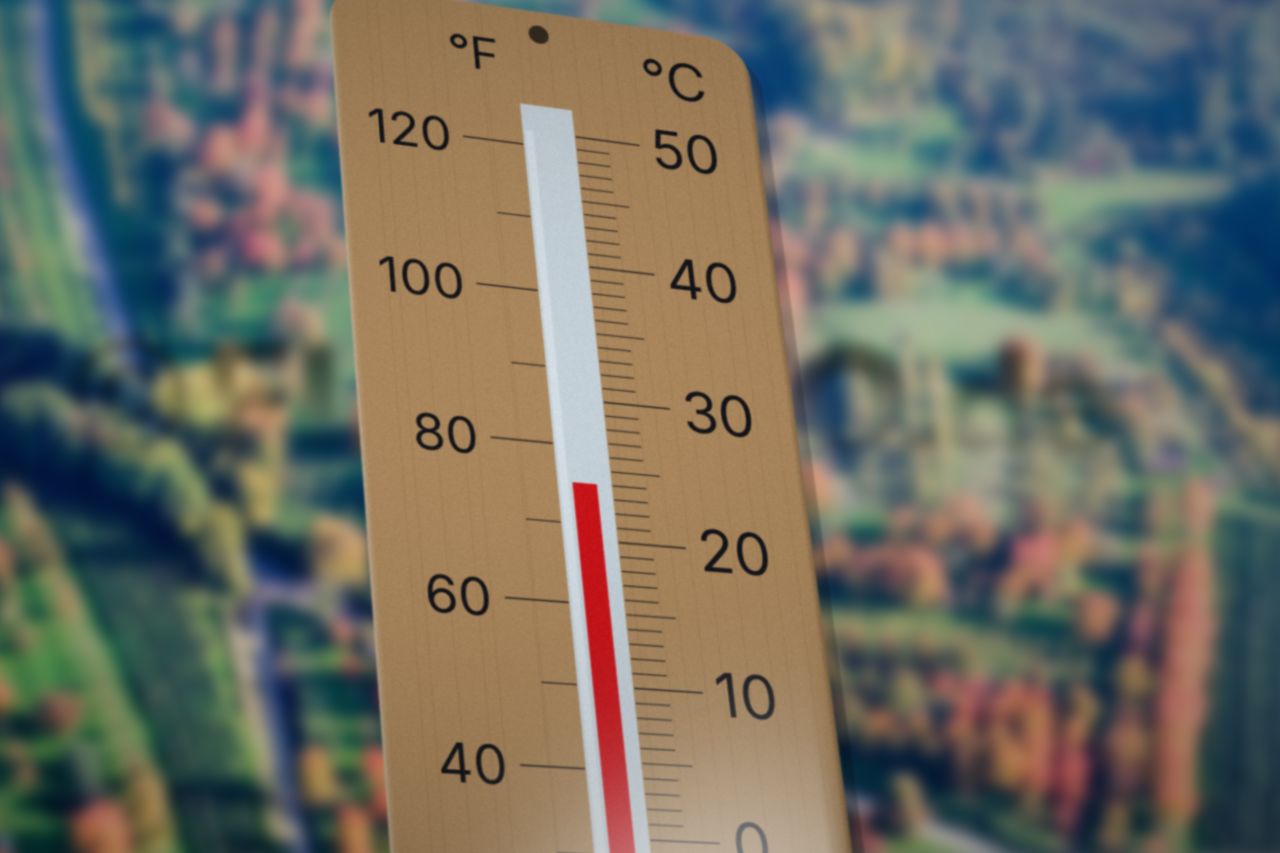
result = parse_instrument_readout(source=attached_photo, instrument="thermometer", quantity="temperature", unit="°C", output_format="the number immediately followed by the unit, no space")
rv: 24°C
